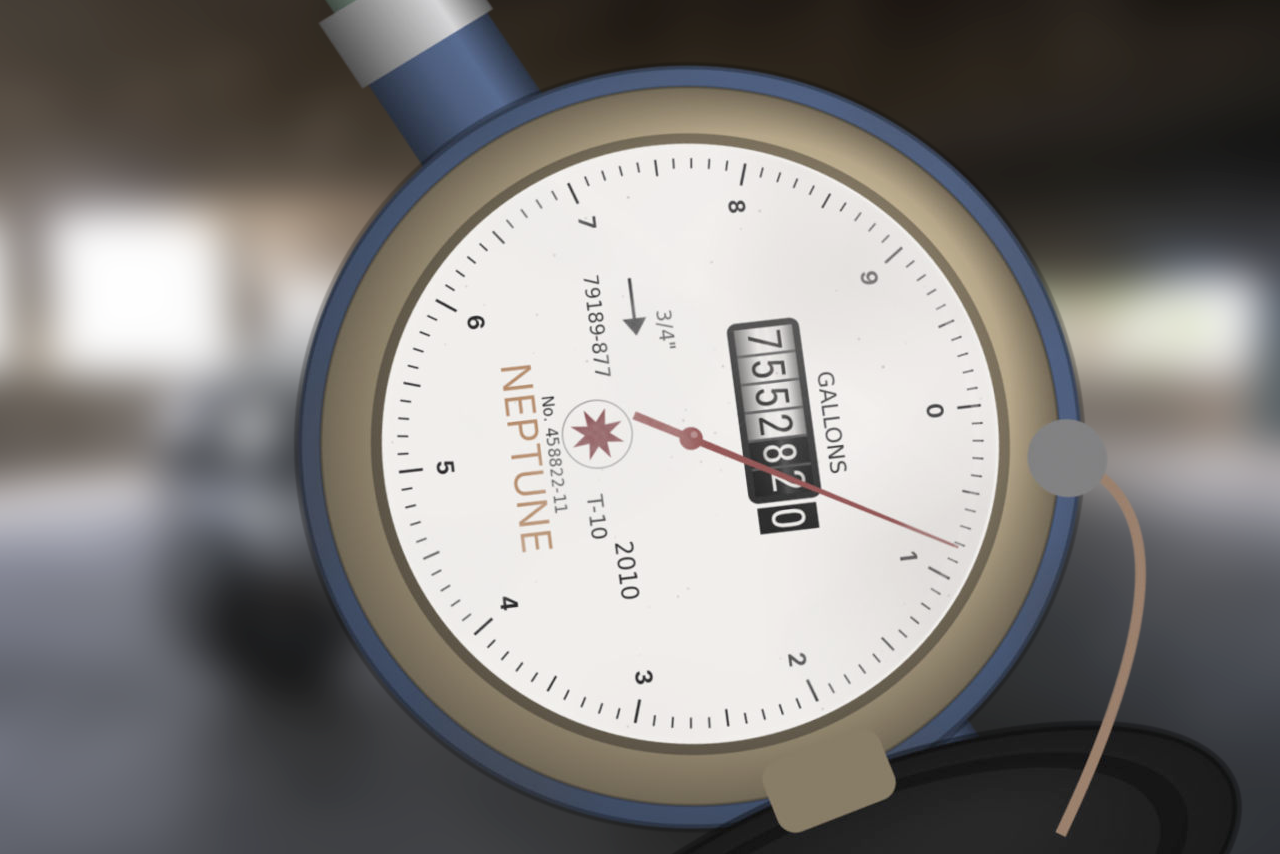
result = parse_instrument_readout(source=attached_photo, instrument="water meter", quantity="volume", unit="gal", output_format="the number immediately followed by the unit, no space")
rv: 7552820.8gal
